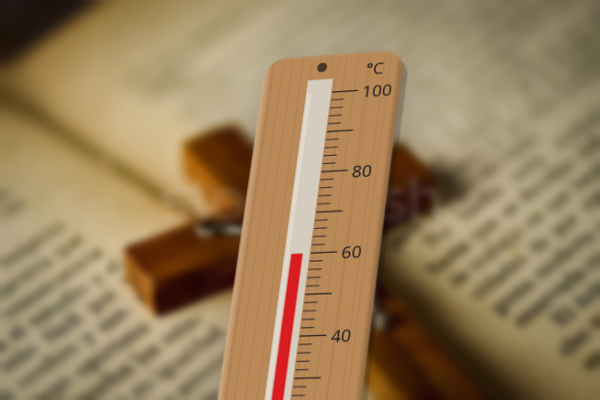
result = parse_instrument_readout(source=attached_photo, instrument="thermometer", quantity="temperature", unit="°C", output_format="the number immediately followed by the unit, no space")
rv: 60°C
